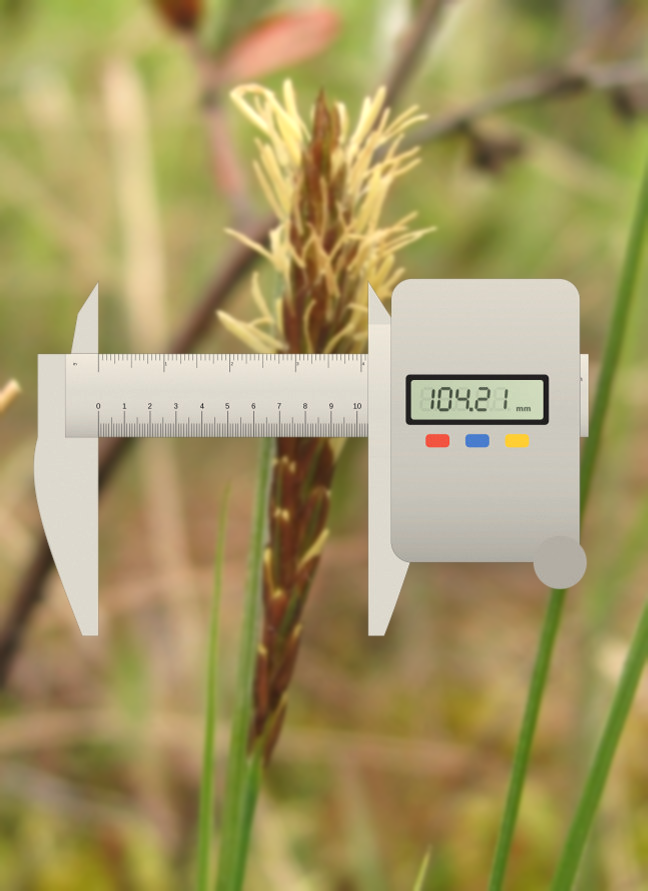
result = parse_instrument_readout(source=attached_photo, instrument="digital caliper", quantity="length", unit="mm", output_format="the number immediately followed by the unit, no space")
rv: 104.21mm
